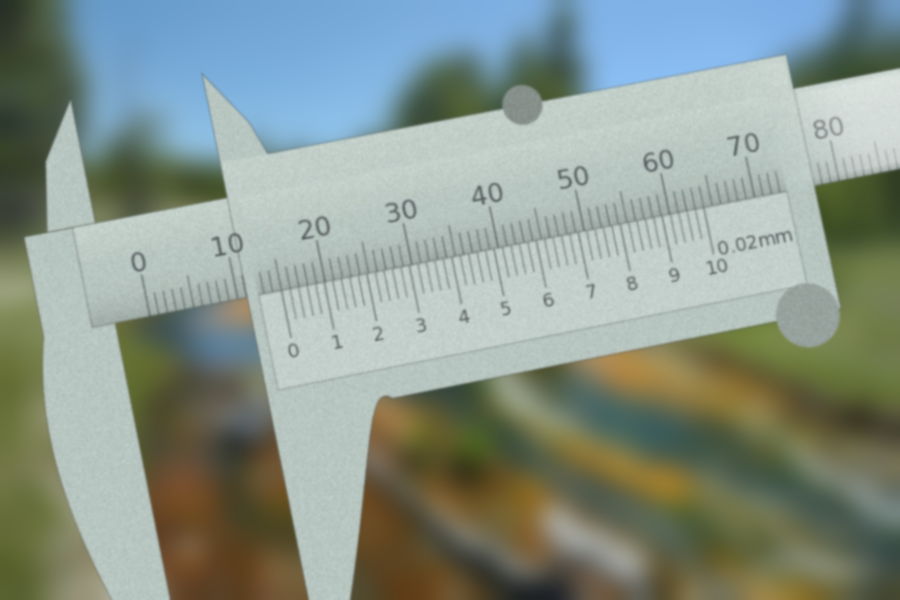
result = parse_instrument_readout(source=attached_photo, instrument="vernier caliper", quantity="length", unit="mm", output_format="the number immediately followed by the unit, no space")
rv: 15.0mm
